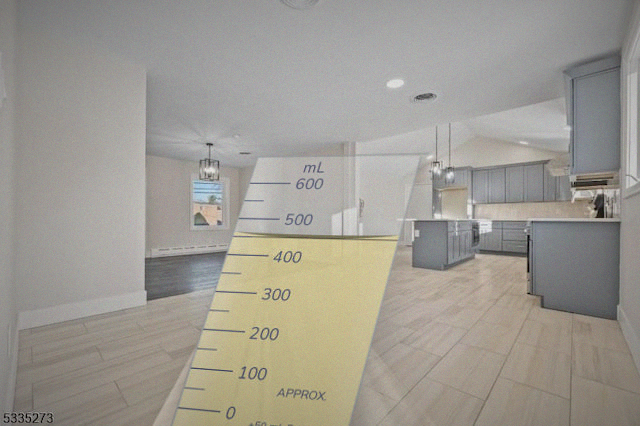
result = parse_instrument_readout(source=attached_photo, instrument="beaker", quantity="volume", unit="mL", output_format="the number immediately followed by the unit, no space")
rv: 450mL
